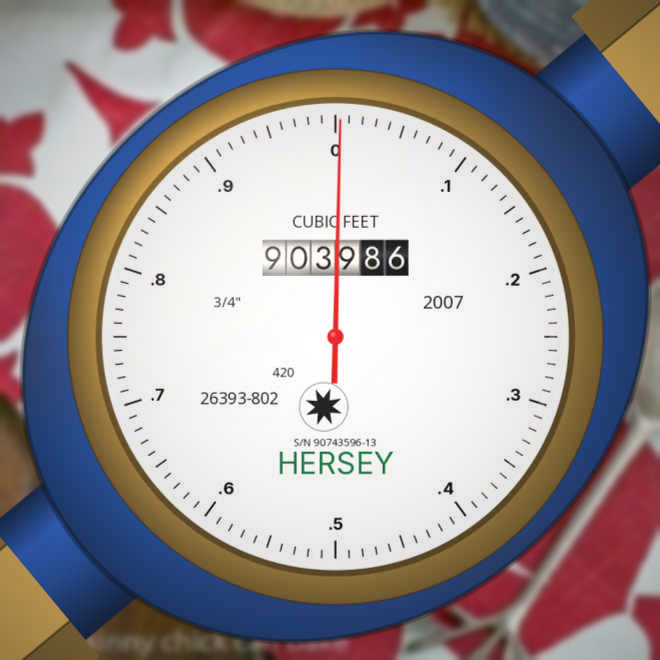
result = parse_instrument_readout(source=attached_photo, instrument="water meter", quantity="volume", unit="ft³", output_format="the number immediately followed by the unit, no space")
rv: 903986.00ft³
